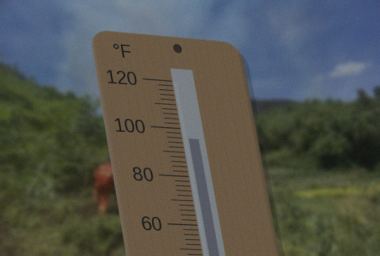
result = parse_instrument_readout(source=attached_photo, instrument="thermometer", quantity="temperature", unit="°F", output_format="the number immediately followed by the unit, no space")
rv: 96°F
